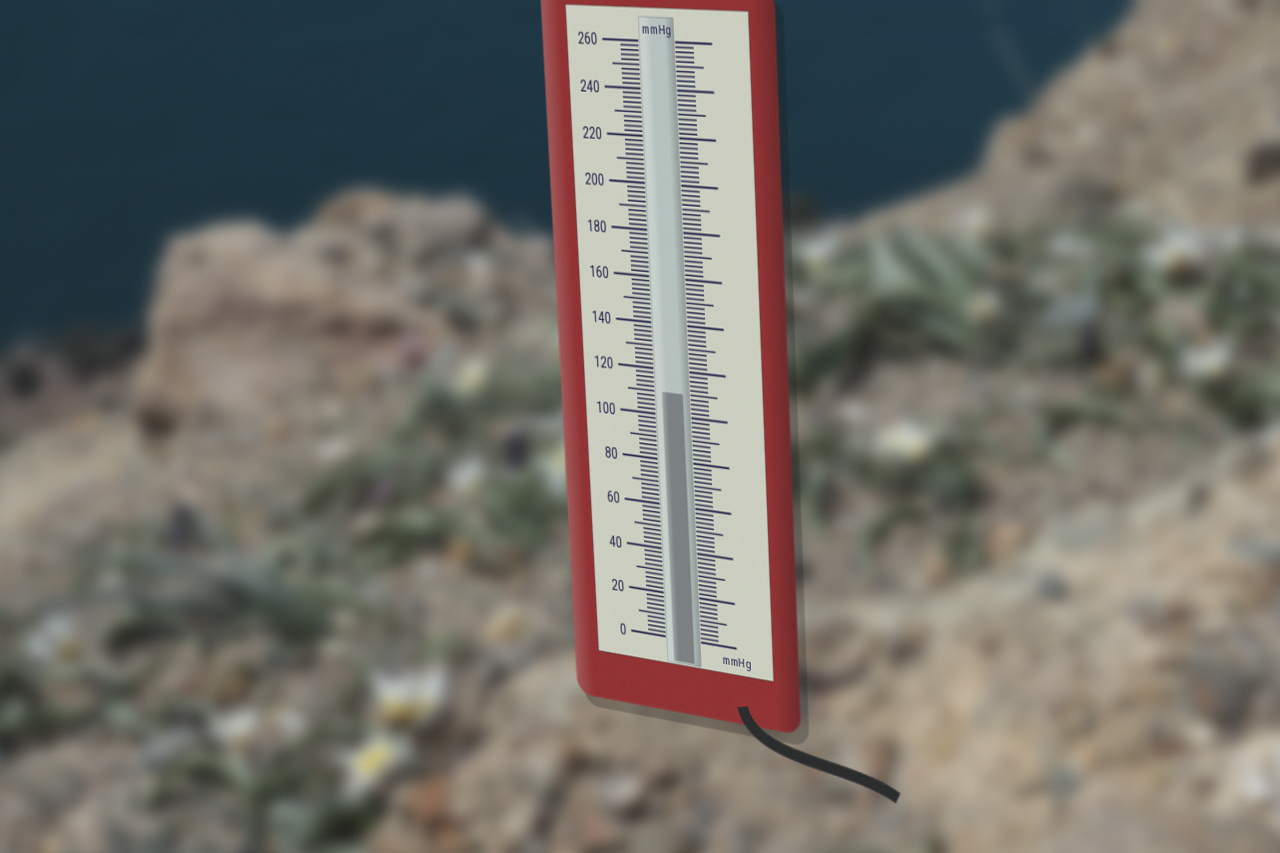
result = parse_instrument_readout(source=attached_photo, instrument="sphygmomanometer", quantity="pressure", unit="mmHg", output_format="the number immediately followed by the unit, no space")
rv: 110mmHg
